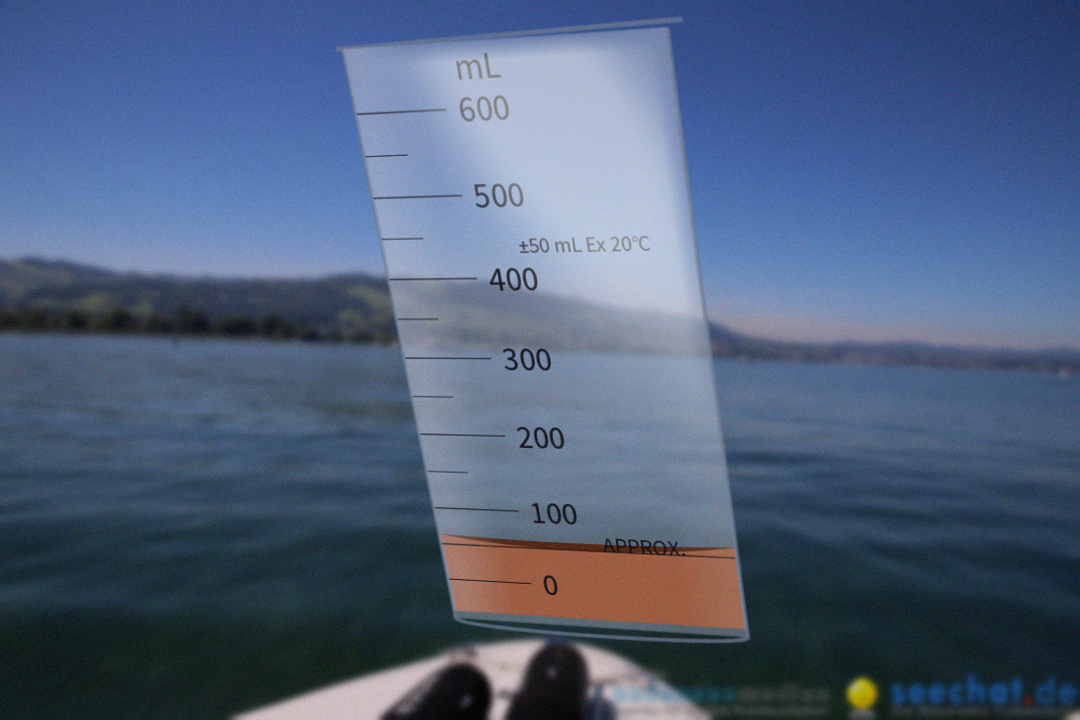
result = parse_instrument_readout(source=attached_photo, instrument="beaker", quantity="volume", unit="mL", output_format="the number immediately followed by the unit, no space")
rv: 50mL
